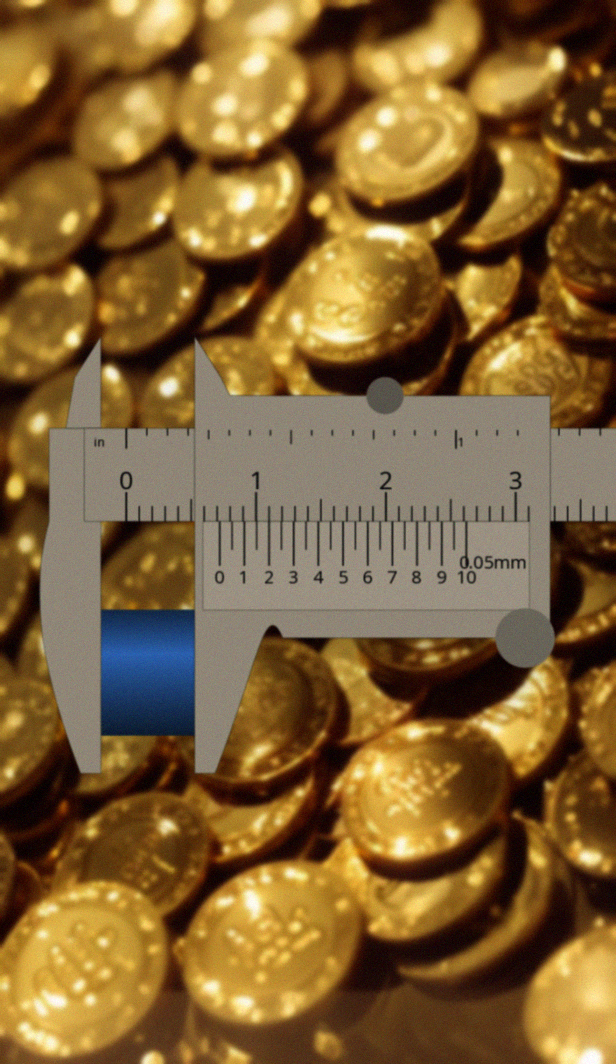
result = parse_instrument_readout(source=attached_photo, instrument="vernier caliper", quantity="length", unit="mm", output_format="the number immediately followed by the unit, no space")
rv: 7.2mm
